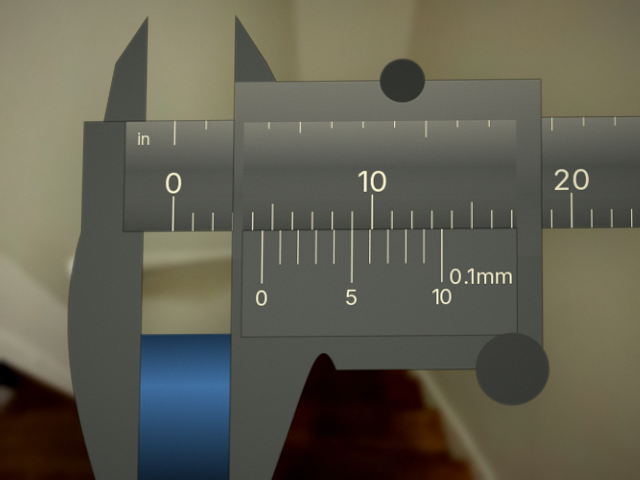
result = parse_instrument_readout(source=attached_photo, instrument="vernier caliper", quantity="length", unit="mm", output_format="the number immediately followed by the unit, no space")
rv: 4.5mm
